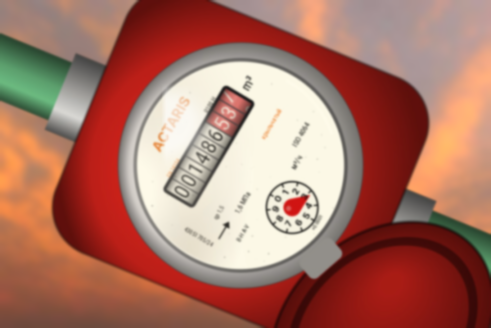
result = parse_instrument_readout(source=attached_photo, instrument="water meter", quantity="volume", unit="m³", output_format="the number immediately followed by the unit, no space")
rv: 1486.5373m³
